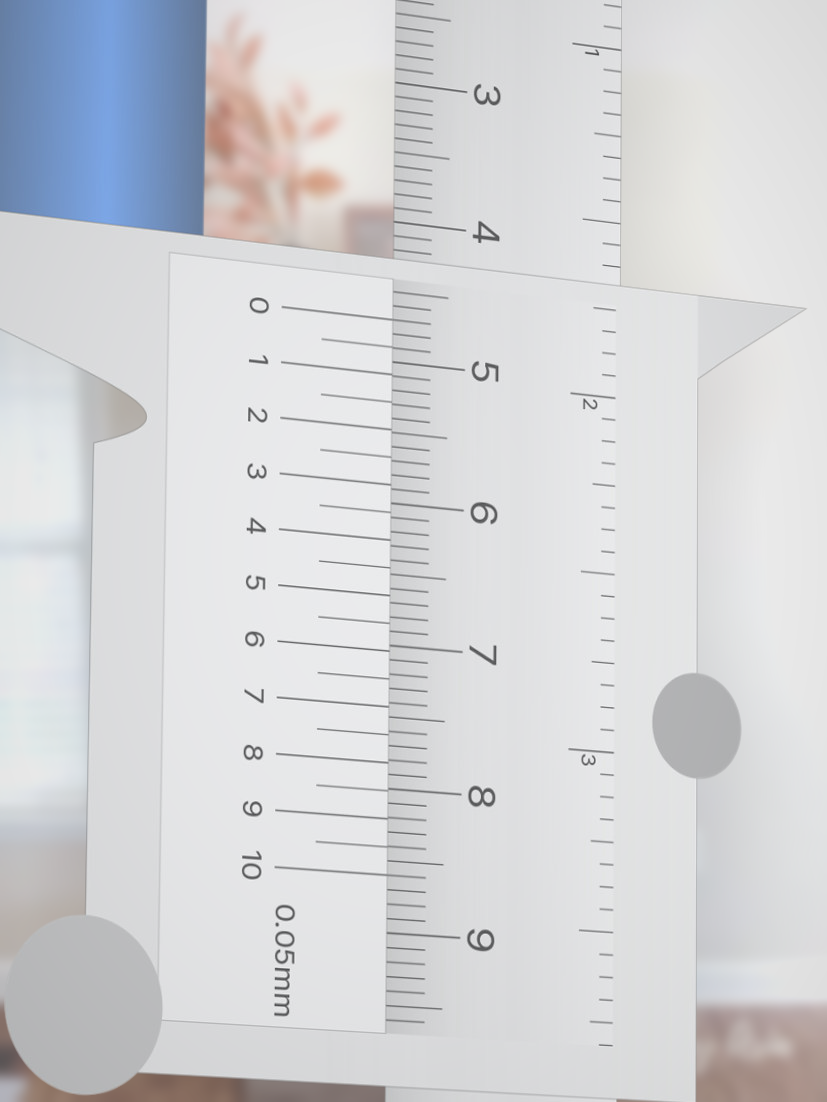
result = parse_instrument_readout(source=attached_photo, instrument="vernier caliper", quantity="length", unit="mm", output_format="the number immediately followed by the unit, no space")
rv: 47.0mm
